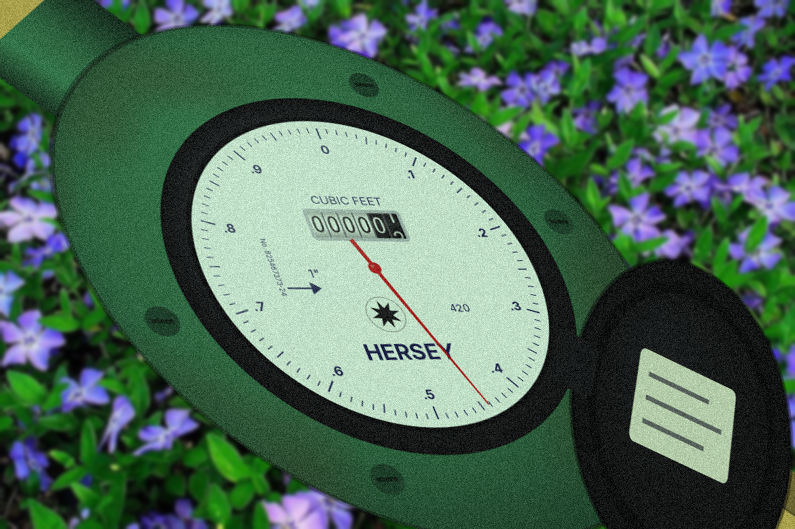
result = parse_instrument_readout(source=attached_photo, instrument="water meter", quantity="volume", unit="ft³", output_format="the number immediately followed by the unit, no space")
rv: 1.44ft³
